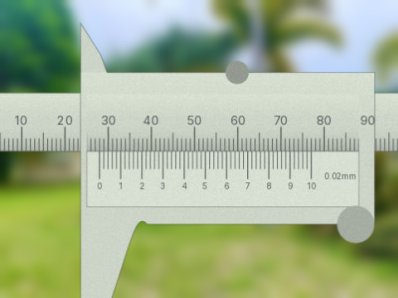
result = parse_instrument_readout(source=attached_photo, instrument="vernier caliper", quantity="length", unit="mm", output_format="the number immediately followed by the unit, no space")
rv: 28.0mm
